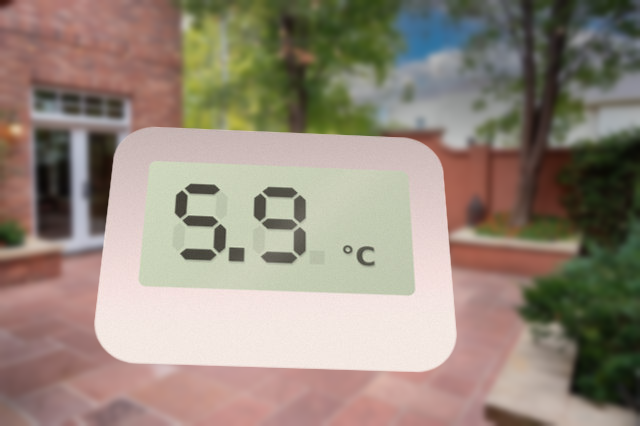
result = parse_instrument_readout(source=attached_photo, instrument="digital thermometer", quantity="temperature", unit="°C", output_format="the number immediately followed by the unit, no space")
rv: 5.9°C
